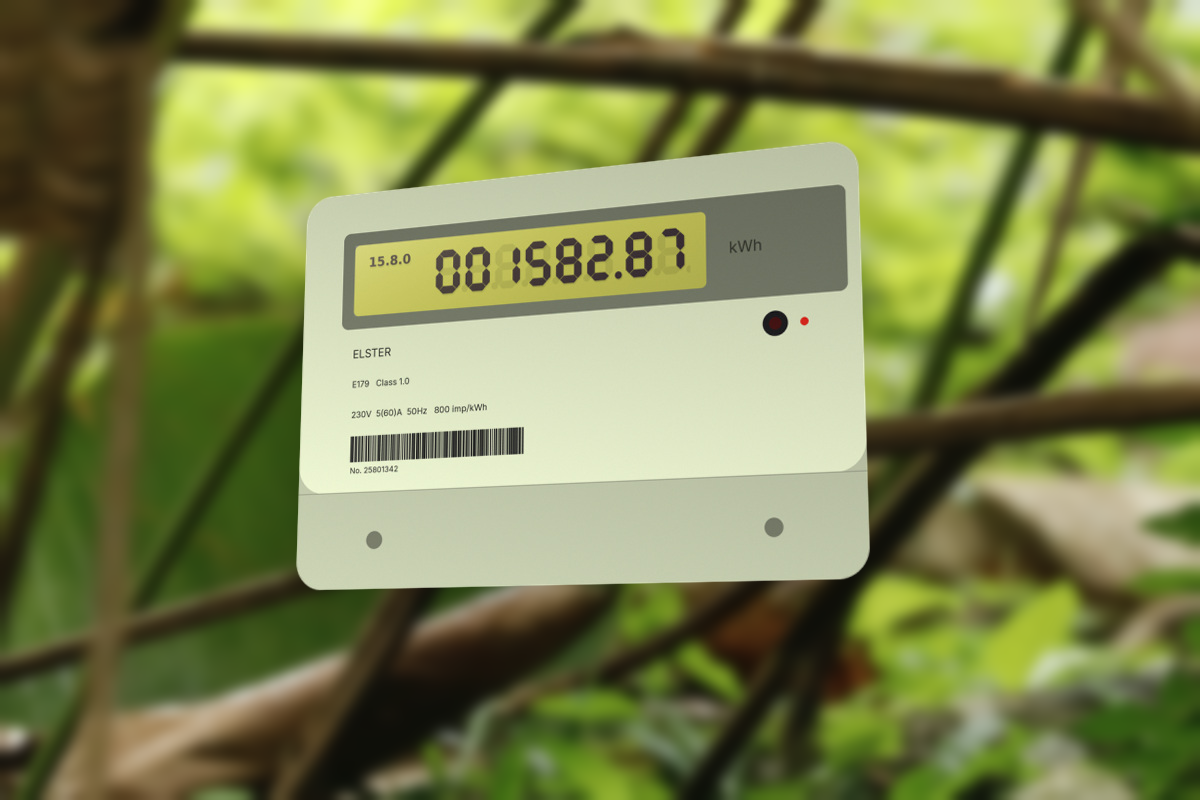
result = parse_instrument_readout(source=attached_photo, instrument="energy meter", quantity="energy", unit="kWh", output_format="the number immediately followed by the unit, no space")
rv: 1582.87kWh
